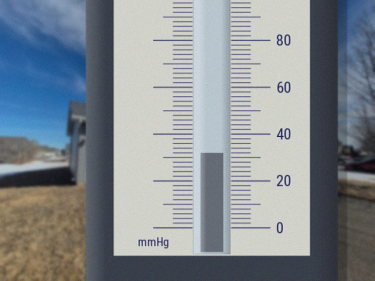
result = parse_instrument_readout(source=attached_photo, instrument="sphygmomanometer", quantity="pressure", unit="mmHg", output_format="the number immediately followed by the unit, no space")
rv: 32mmHg
